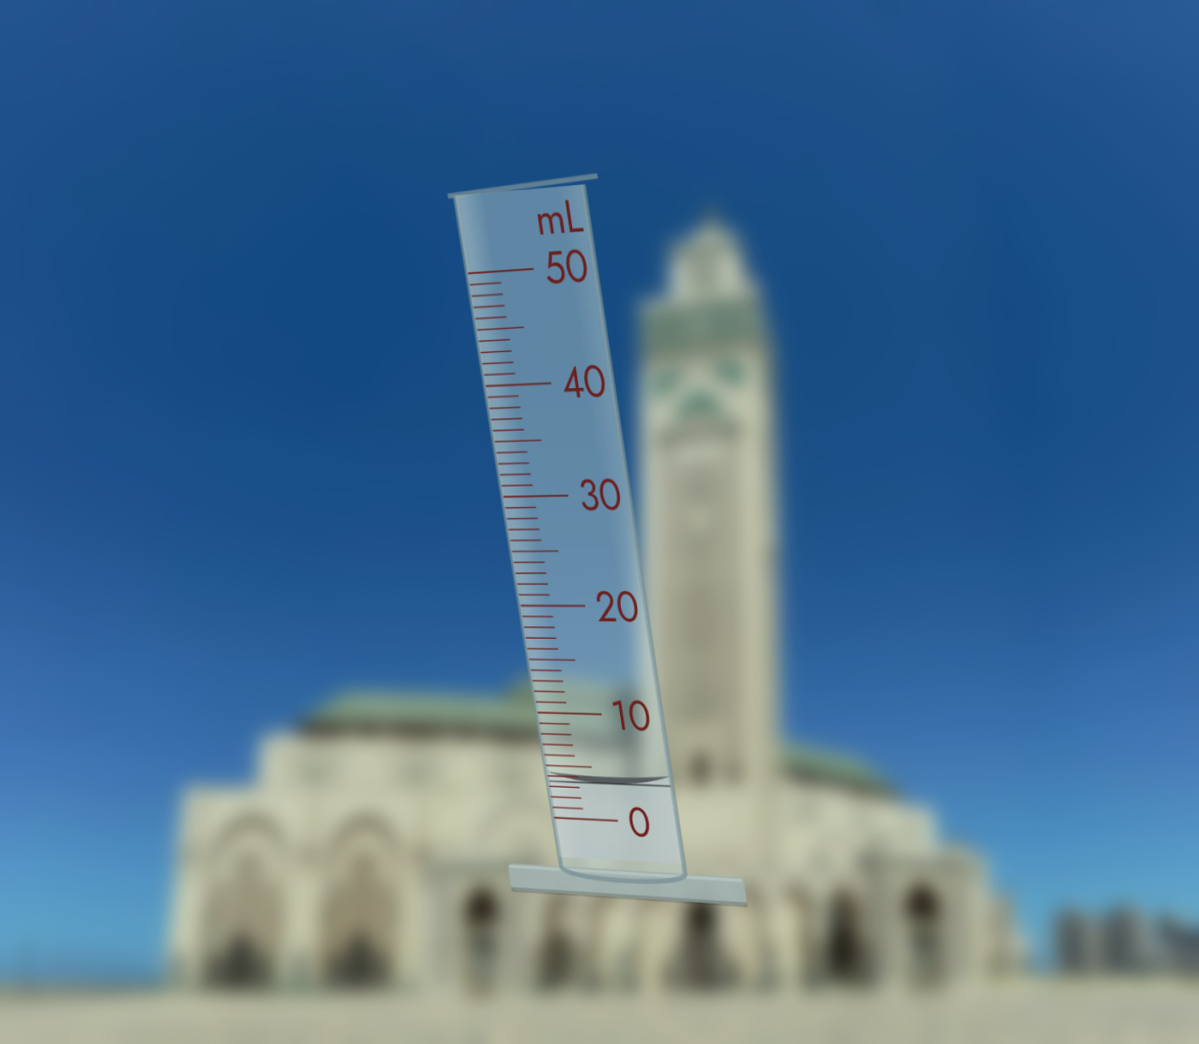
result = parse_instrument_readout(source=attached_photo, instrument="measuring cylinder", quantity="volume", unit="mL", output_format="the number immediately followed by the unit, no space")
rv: 3.5mL
